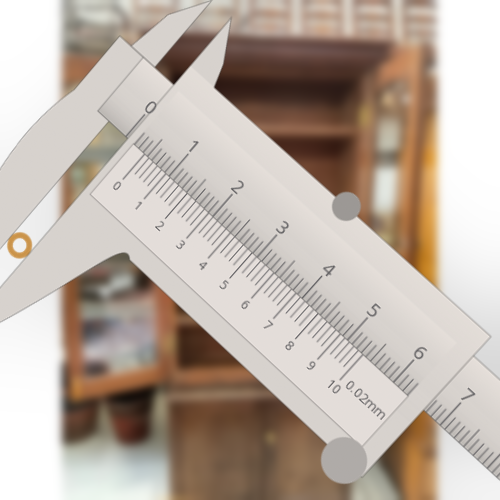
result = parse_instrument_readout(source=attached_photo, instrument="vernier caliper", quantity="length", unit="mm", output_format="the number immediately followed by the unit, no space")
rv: 4.4mm
